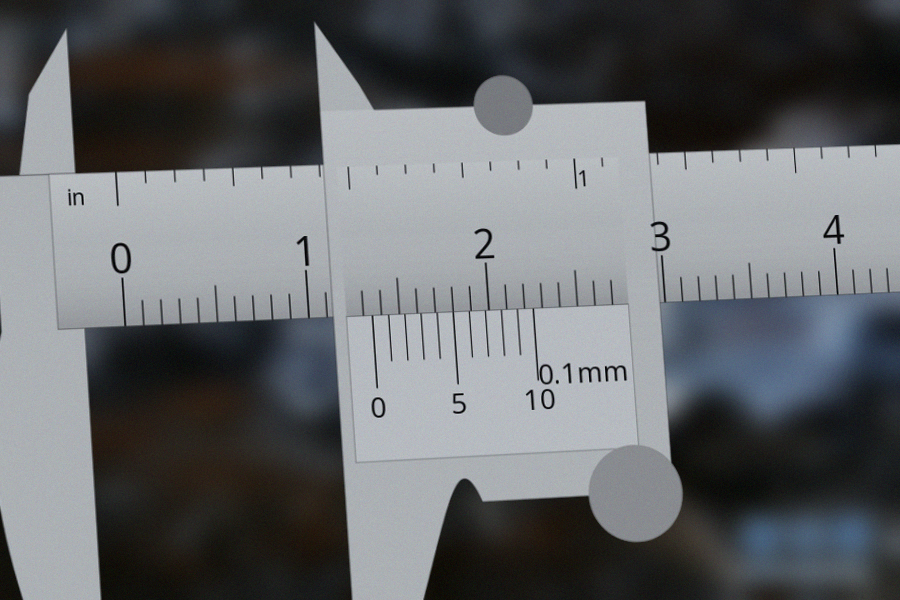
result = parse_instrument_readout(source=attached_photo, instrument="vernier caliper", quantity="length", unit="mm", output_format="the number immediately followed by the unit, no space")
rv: 13.5mm
